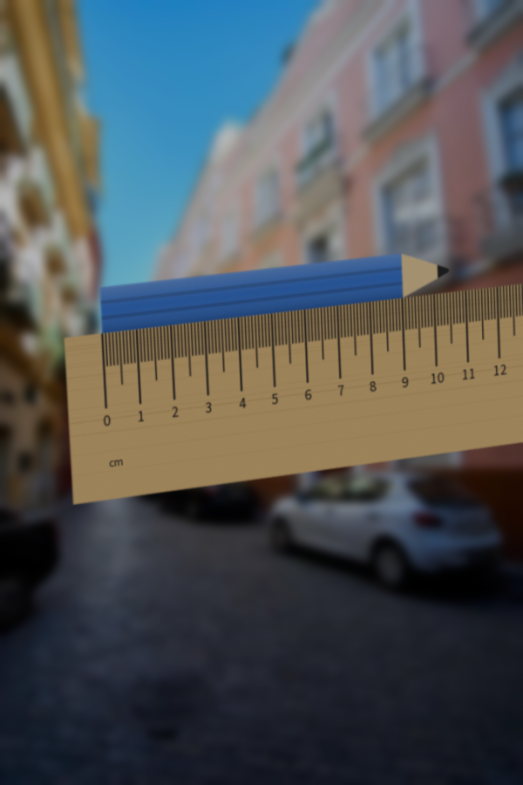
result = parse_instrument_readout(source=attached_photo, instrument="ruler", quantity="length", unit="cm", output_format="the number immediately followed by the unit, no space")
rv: 10.5cm
